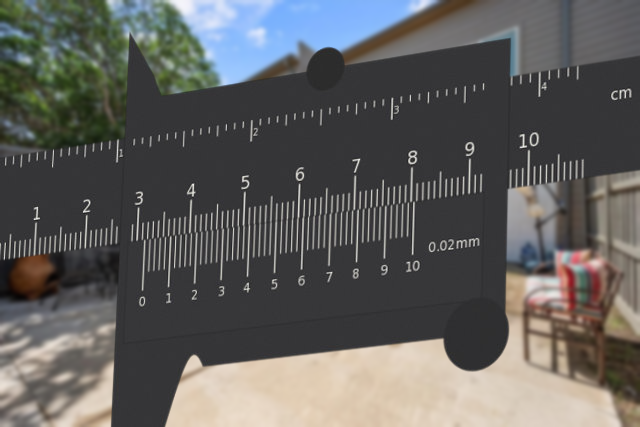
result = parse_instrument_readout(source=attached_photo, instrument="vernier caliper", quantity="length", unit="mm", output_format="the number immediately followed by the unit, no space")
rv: 31.5mm
